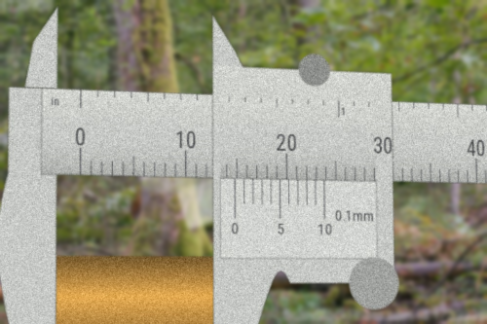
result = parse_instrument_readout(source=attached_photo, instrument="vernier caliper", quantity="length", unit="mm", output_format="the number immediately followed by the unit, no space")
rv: 14.8mm
